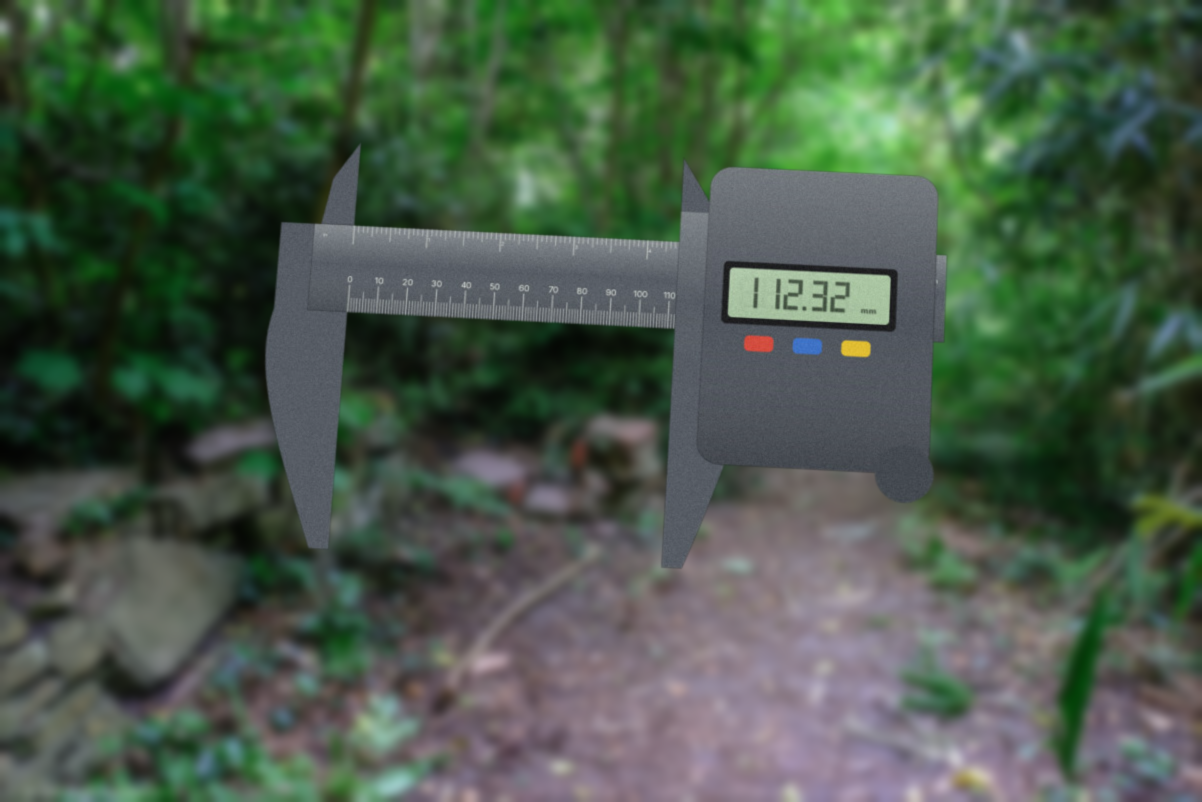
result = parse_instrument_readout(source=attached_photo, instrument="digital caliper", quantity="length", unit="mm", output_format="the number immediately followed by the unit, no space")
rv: 112.32mm
